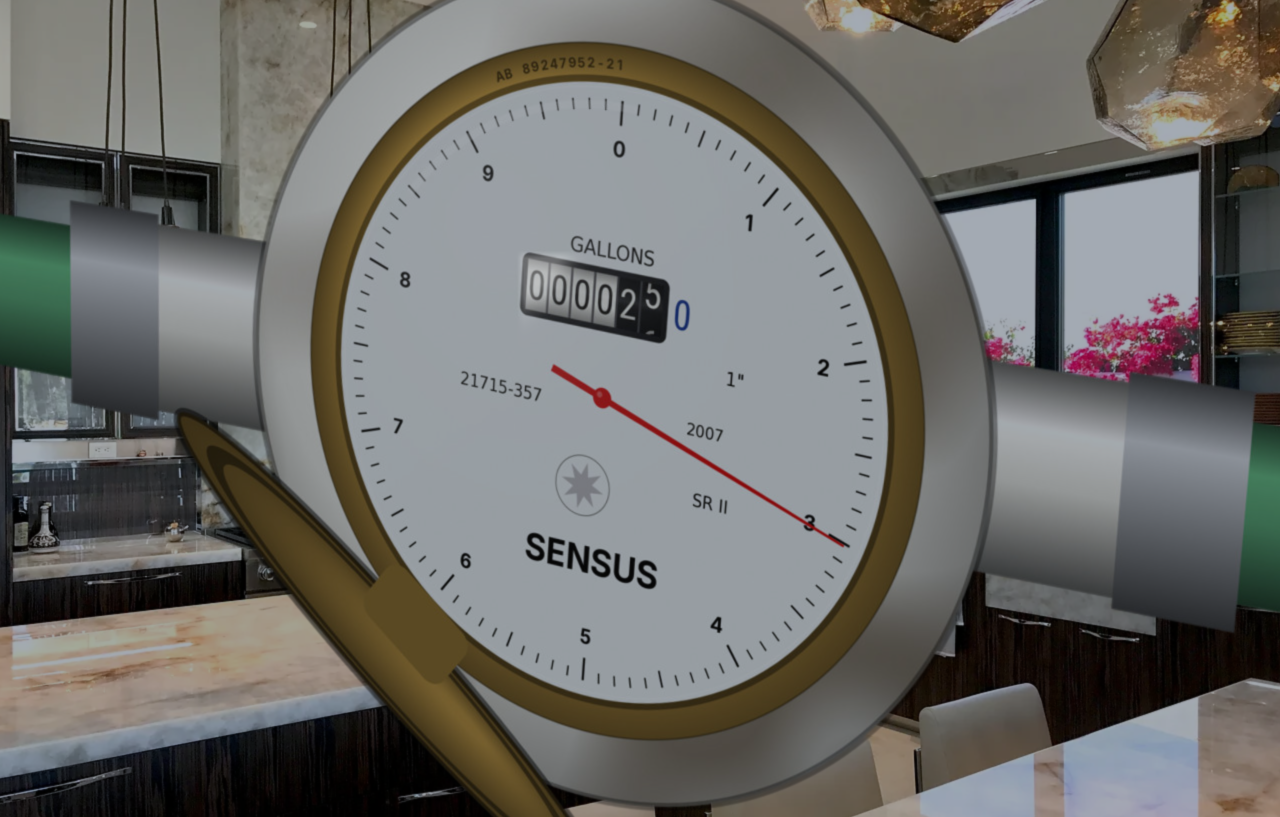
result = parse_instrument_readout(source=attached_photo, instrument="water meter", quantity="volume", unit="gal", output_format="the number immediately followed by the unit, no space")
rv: 253.0gal
